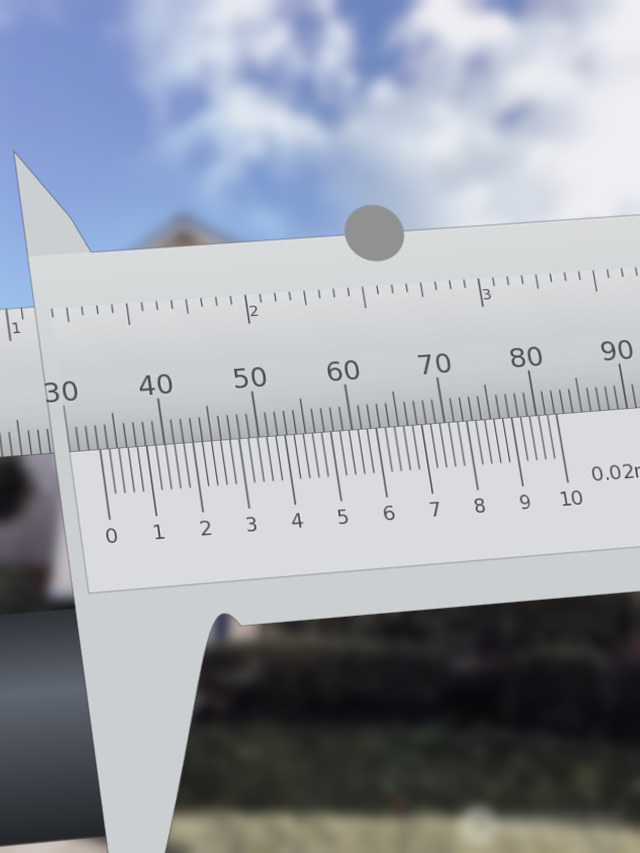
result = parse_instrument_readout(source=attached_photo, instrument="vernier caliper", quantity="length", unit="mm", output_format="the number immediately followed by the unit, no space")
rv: 33.2mm
